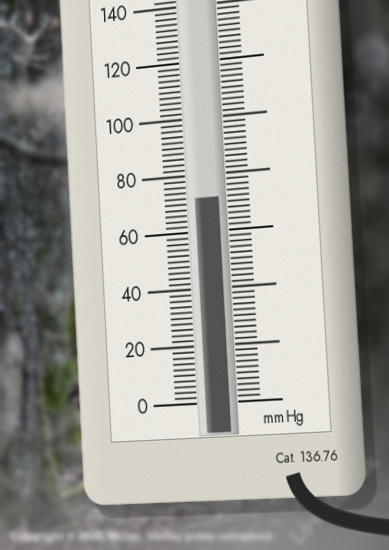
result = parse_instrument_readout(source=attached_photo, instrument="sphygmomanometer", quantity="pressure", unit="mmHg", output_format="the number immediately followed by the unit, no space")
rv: 72mmHg
